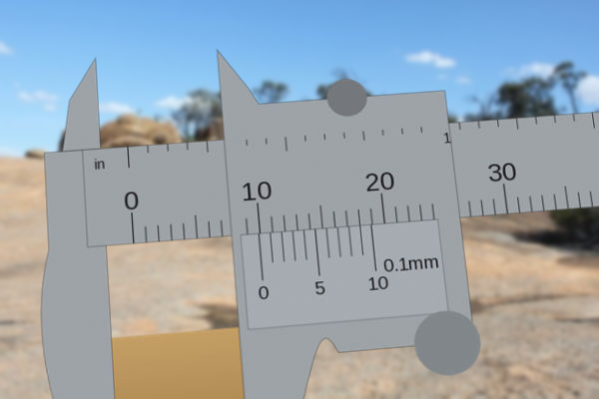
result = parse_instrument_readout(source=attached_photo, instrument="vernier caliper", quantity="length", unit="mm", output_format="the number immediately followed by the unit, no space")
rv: 9.9mm
